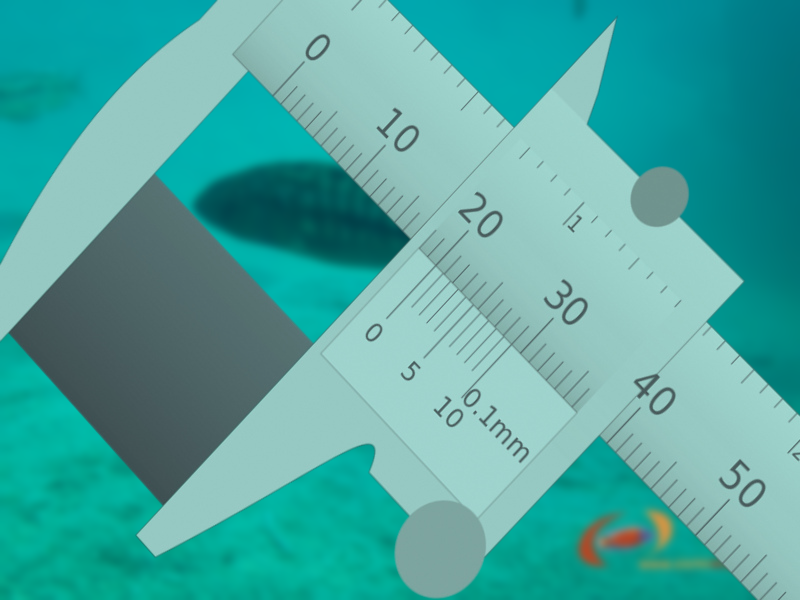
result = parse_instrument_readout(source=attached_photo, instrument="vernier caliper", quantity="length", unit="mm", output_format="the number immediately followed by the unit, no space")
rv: 20.0mm
